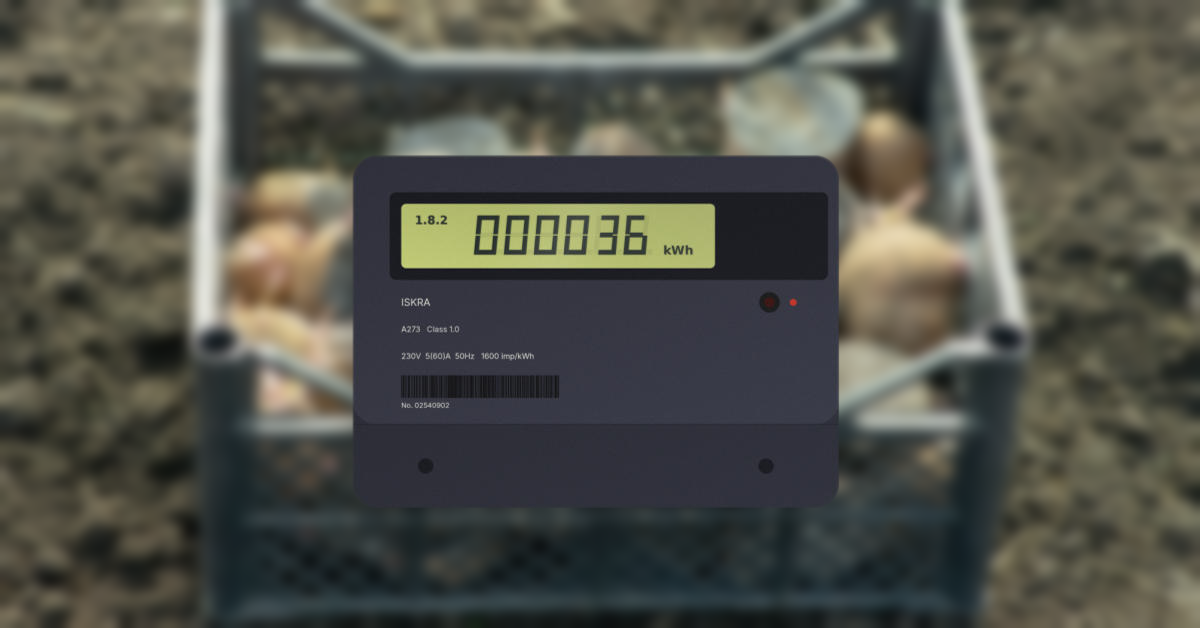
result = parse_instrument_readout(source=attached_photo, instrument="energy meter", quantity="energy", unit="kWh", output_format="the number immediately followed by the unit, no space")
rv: 36kWh
